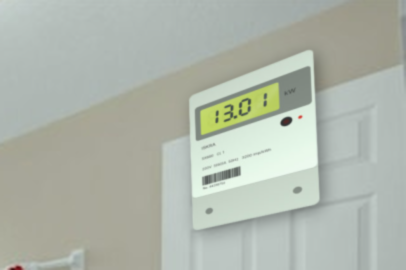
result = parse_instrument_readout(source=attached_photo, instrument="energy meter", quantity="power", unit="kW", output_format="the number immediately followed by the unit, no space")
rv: 13.01kW
